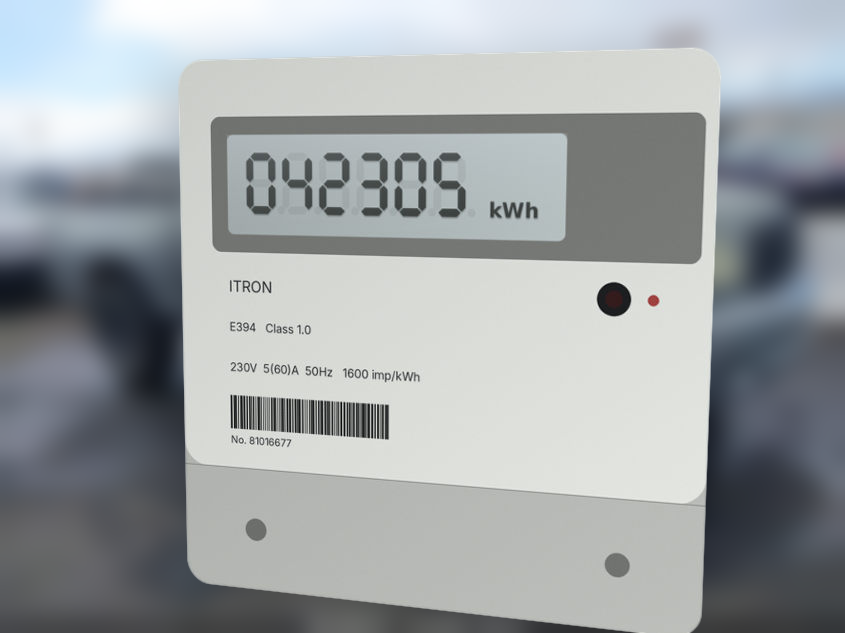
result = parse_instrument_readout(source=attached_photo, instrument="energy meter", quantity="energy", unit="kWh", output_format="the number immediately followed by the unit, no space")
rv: 42305kWh
